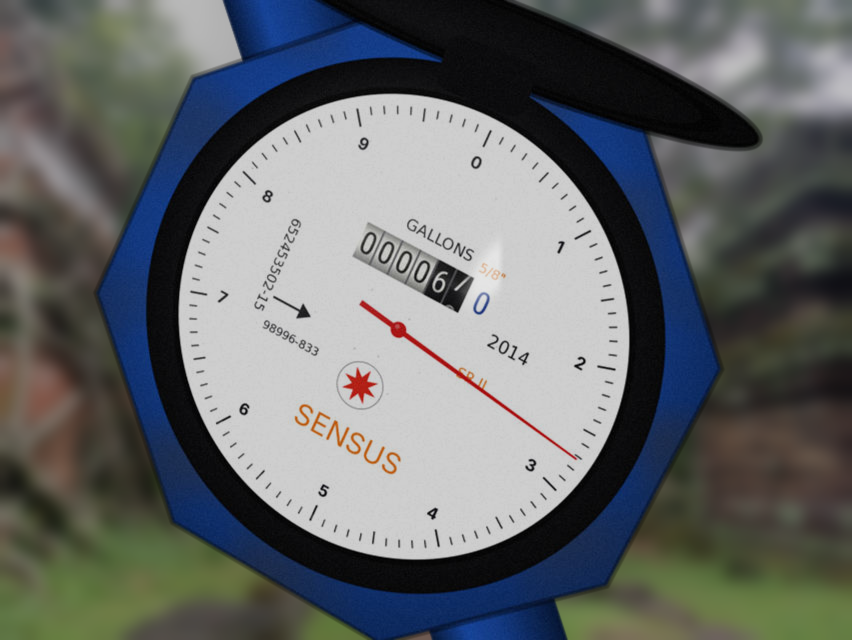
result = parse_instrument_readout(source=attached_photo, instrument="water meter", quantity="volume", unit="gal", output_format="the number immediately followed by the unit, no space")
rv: 672.7gal
